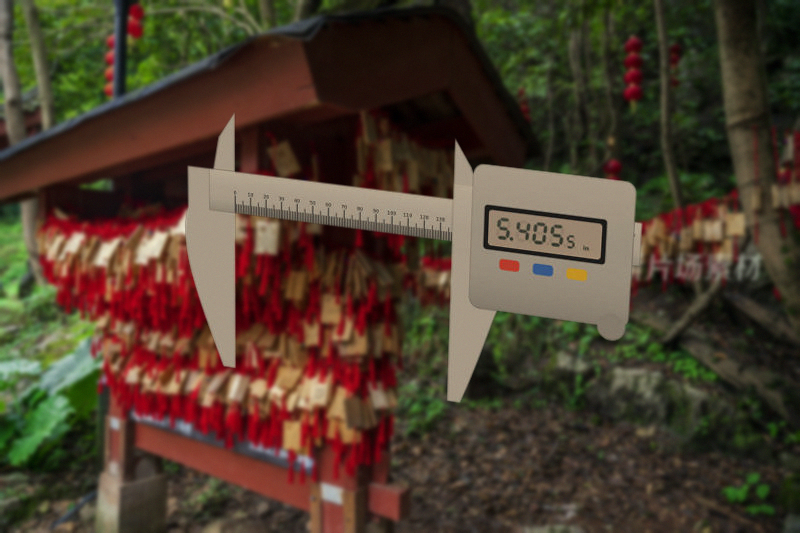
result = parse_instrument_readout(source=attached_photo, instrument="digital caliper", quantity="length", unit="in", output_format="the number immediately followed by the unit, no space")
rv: 5.4055in
